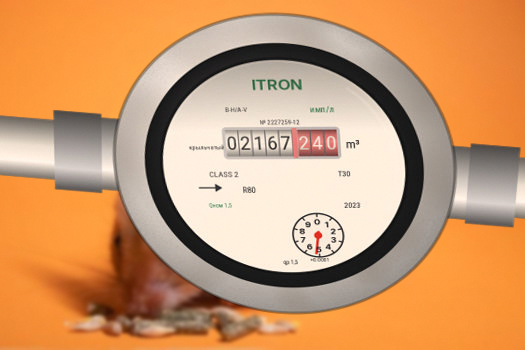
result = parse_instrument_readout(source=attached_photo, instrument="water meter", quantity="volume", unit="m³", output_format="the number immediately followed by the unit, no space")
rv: 2167.2405m³
